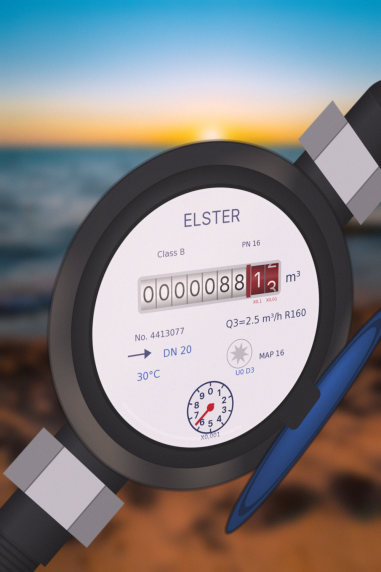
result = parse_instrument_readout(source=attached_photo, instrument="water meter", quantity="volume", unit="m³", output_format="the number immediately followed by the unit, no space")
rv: 88.126m³
